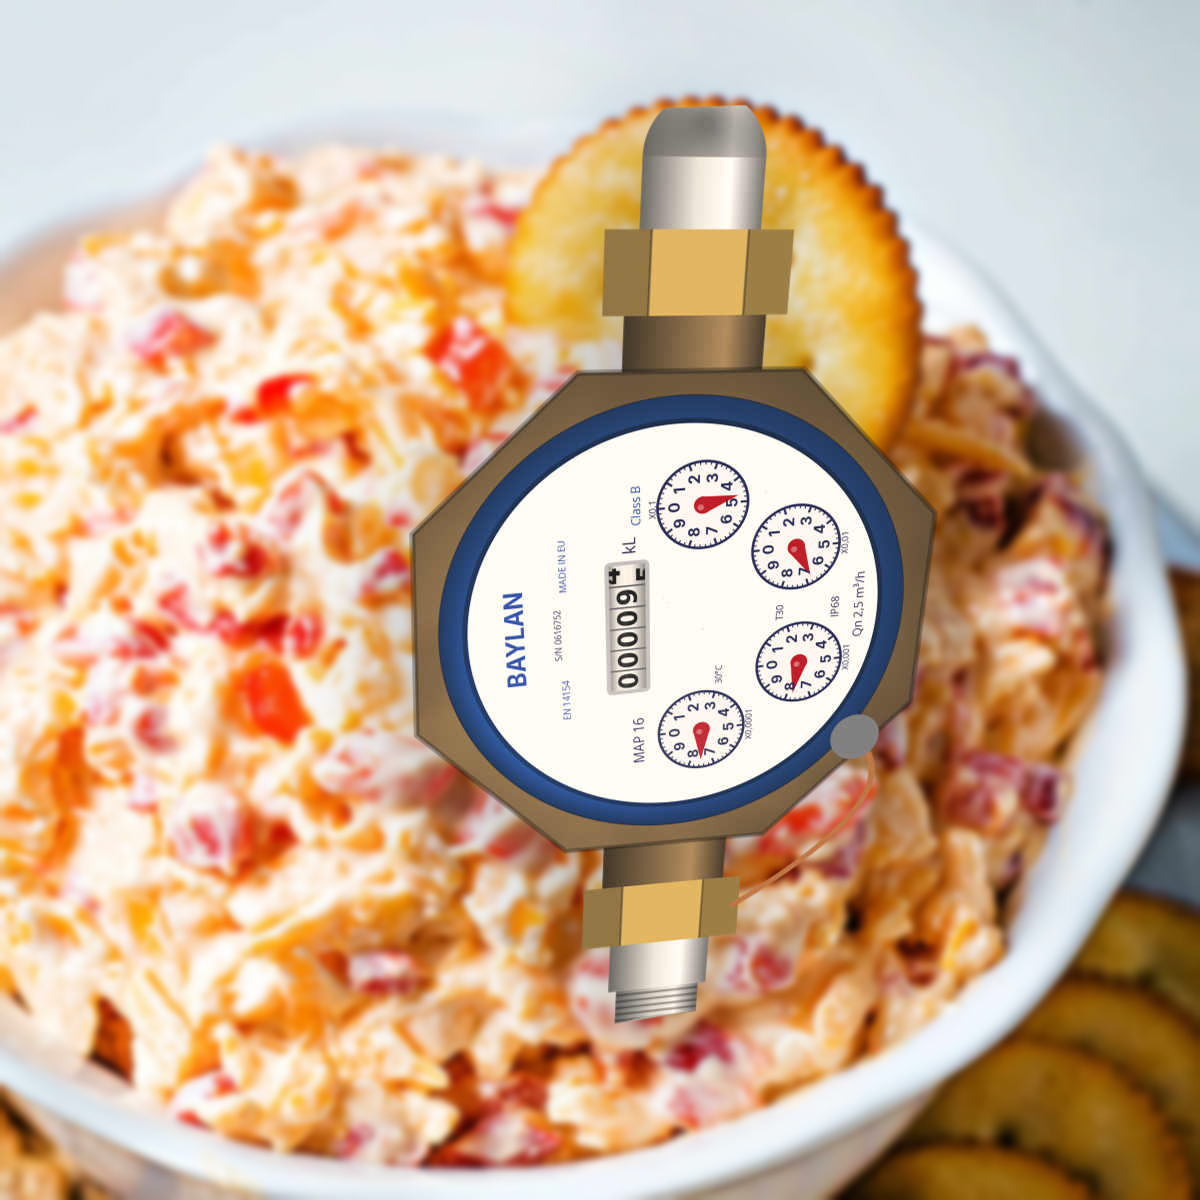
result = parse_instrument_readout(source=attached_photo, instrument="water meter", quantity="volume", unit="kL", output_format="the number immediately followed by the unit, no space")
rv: 94.4677kL
